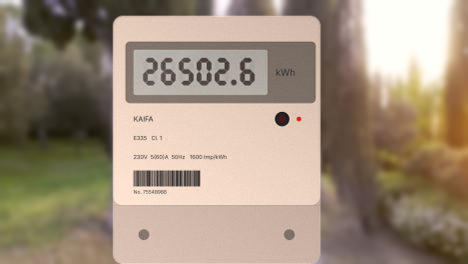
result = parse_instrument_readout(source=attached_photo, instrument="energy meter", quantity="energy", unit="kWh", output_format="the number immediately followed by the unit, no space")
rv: 26502.6kWh
